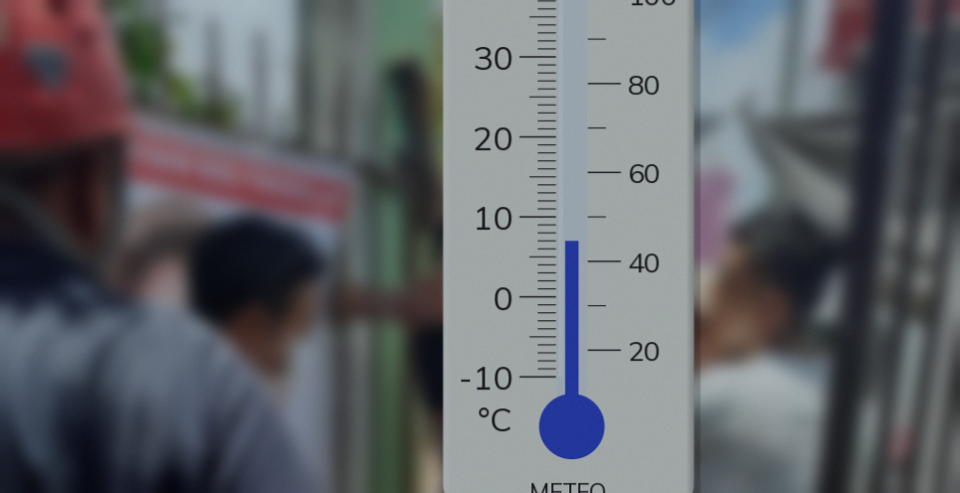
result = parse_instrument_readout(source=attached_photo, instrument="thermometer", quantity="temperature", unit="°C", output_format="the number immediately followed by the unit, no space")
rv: 7°C
